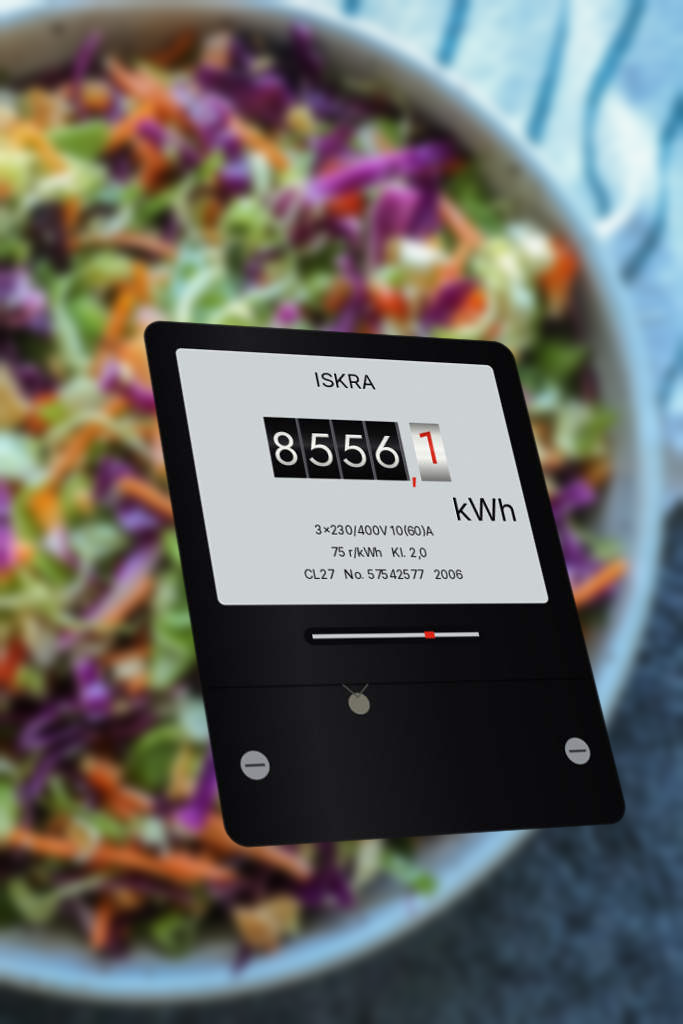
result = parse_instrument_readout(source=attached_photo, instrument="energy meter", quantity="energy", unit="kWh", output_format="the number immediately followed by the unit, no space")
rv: 8556.1kWh
